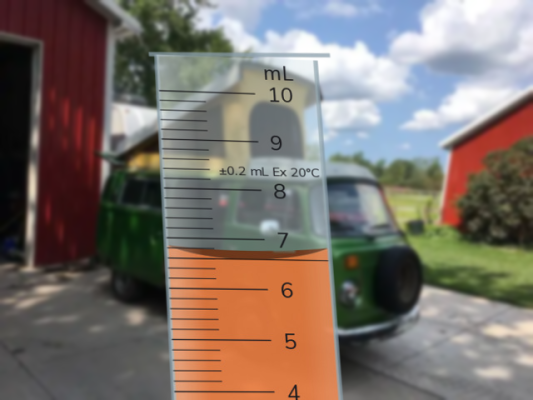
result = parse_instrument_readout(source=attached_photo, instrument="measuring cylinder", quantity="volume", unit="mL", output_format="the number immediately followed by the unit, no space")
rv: 6.6mL
